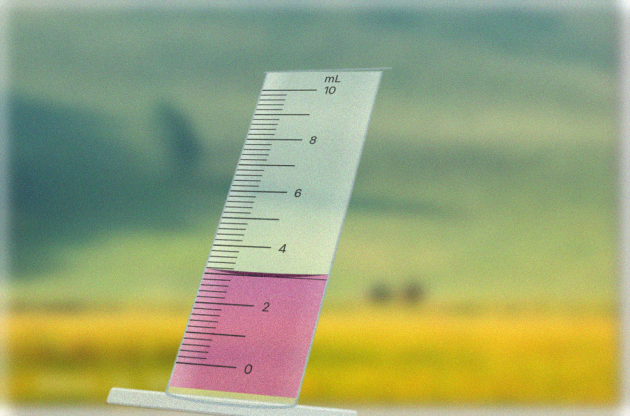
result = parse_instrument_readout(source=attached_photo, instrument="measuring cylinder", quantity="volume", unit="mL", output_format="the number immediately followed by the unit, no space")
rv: 3mL
